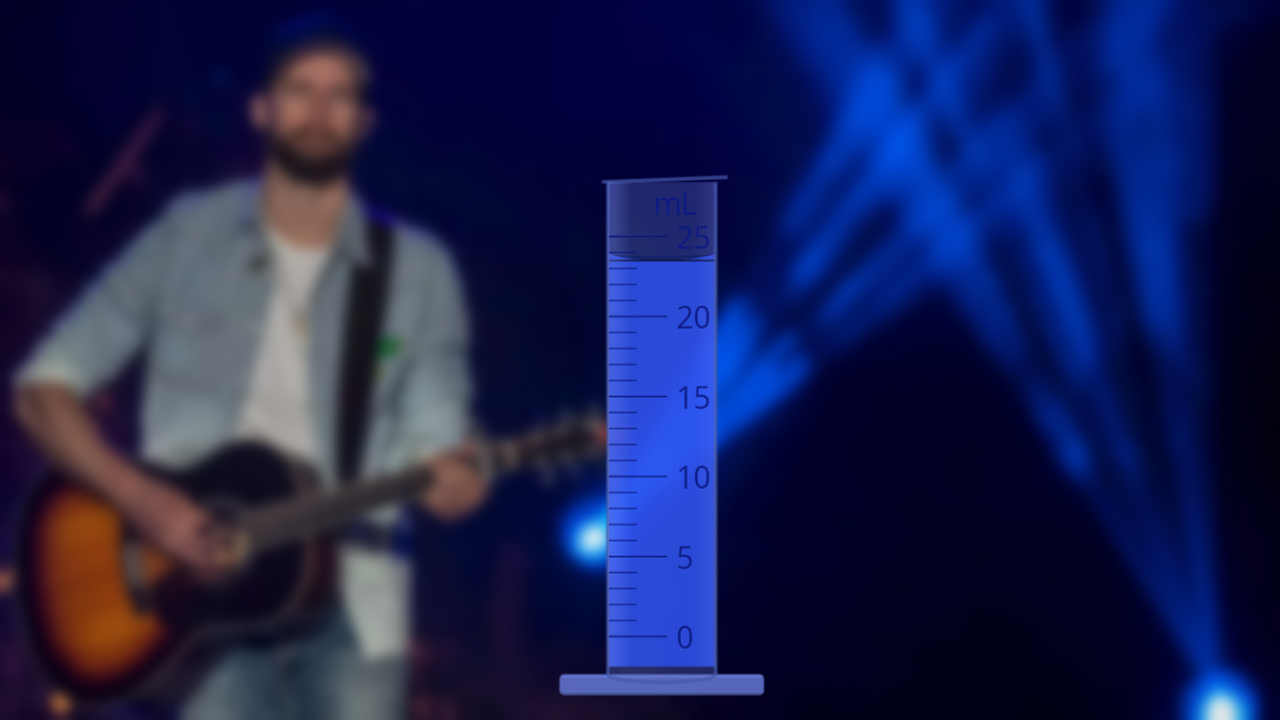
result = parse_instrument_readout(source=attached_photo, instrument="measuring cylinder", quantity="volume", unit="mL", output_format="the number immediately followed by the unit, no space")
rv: 23.5mL
